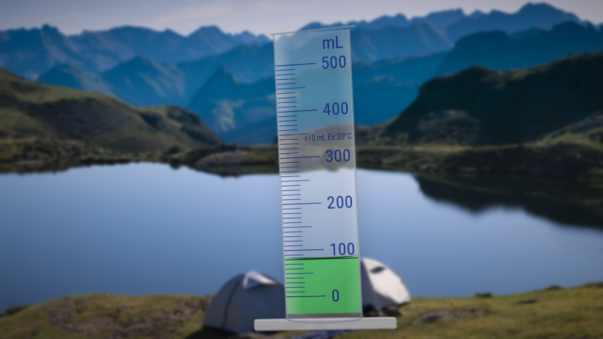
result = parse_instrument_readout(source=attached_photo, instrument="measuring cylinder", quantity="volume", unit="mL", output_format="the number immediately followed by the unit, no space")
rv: 80mL
